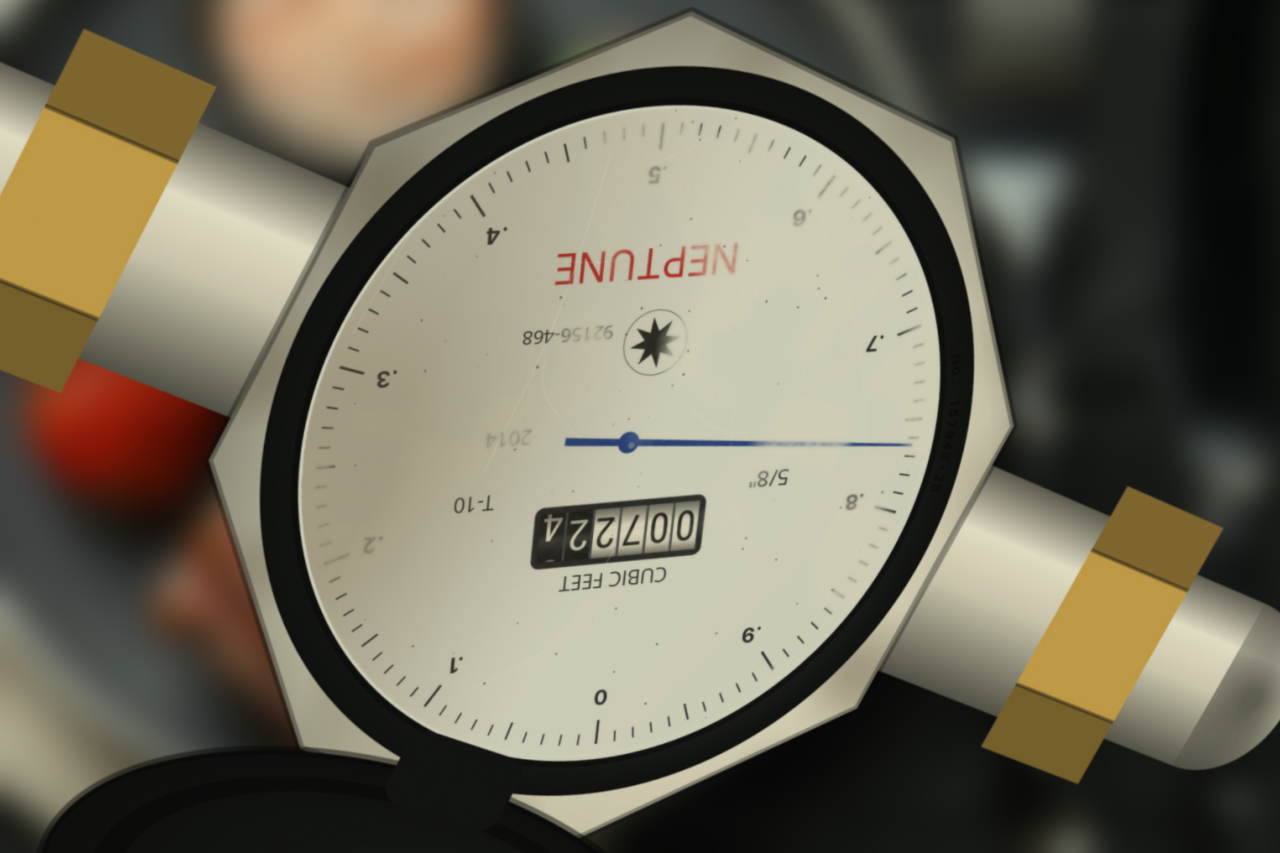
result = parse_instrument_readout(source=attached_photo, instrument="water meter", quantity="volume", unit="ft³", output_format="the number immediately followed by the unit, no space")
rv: 7223.76ft³
